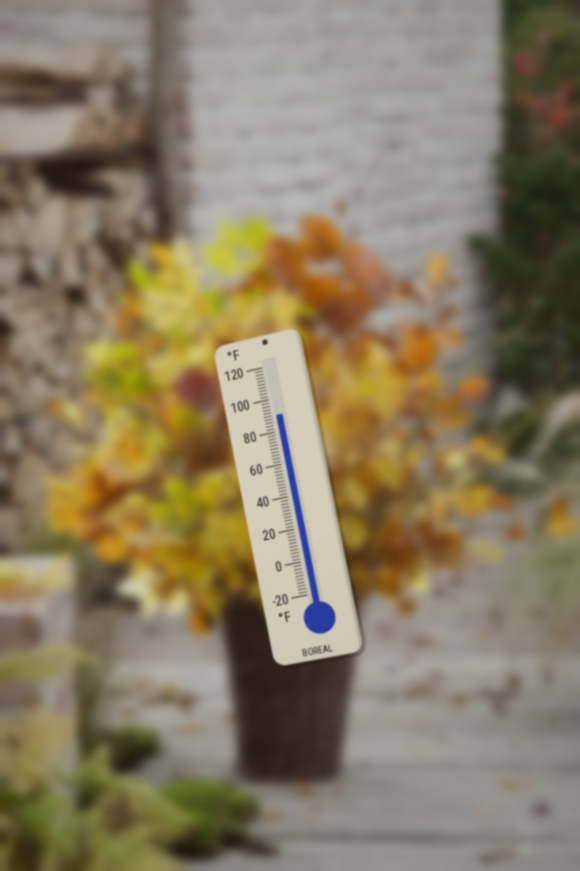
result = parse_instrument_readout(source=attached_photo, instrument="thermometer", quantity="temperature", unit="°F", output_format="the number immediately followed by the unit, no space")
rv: 90°F
